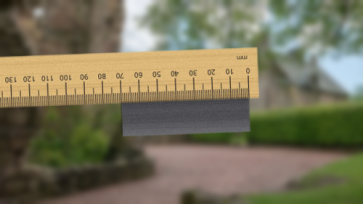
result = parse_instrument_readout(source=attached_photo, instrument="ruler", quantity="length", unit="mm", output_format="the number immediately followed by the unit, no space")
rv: 70mm
